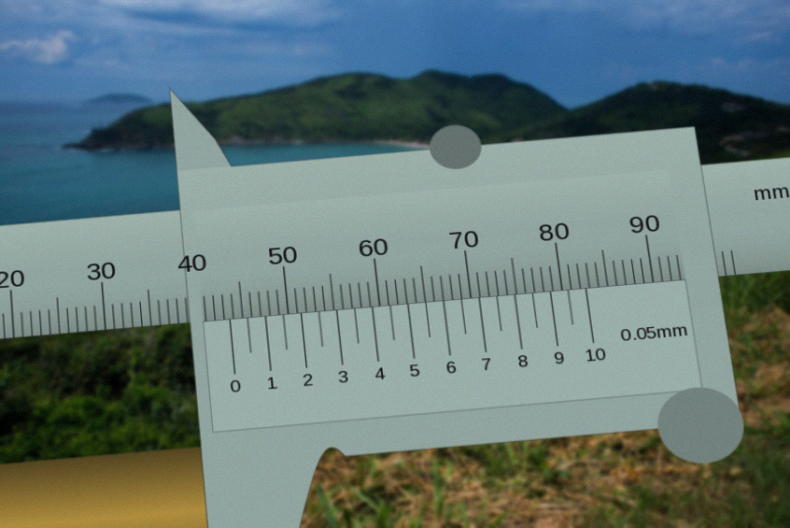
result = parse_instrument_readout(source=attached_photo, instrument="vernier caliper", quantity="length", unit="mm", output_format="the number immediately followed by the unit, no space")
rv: 43.6mm
